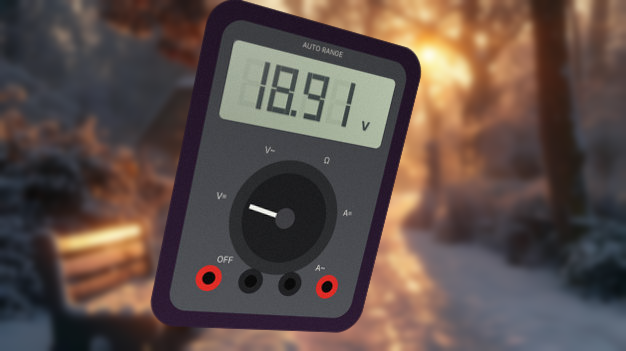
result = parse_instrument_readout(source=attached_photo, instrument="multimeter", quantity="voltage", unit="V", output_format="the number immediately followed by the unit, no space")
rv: 18.91V
